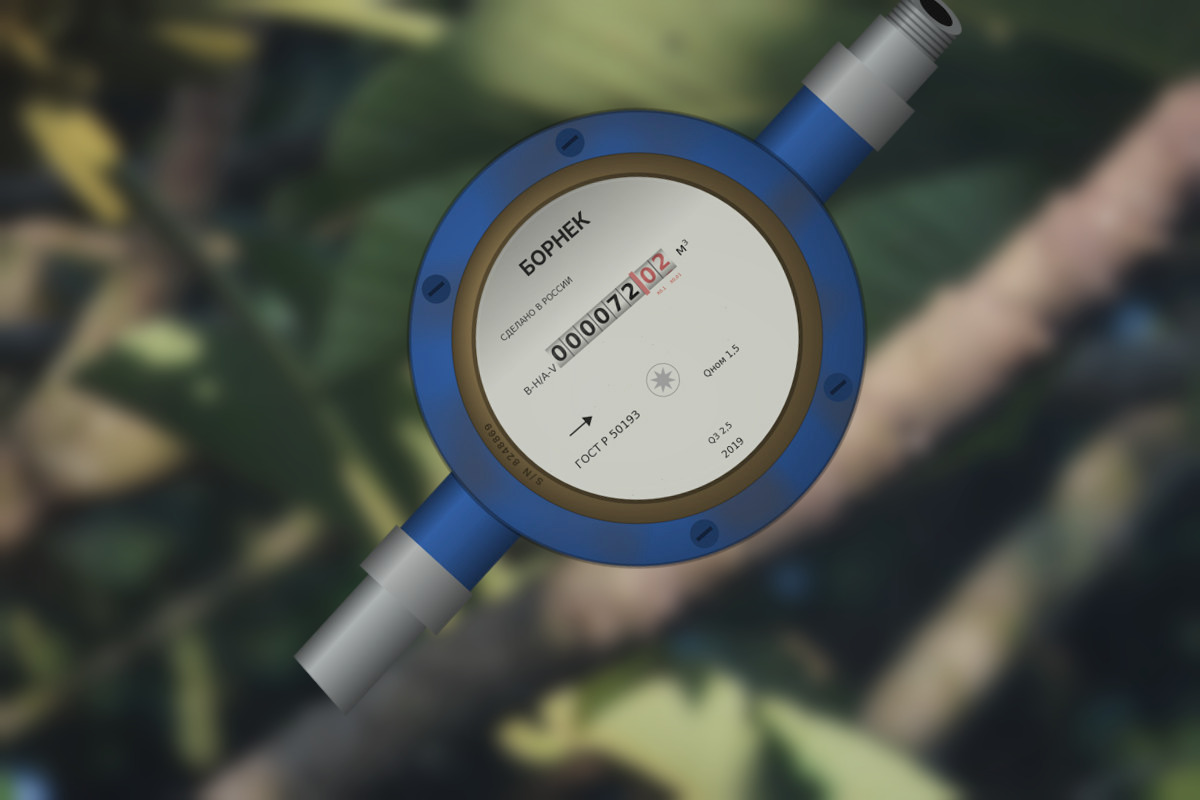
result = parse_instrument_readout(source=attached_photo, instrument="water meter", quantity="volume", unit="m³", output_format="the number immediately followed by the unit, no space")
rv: 72.02m³
